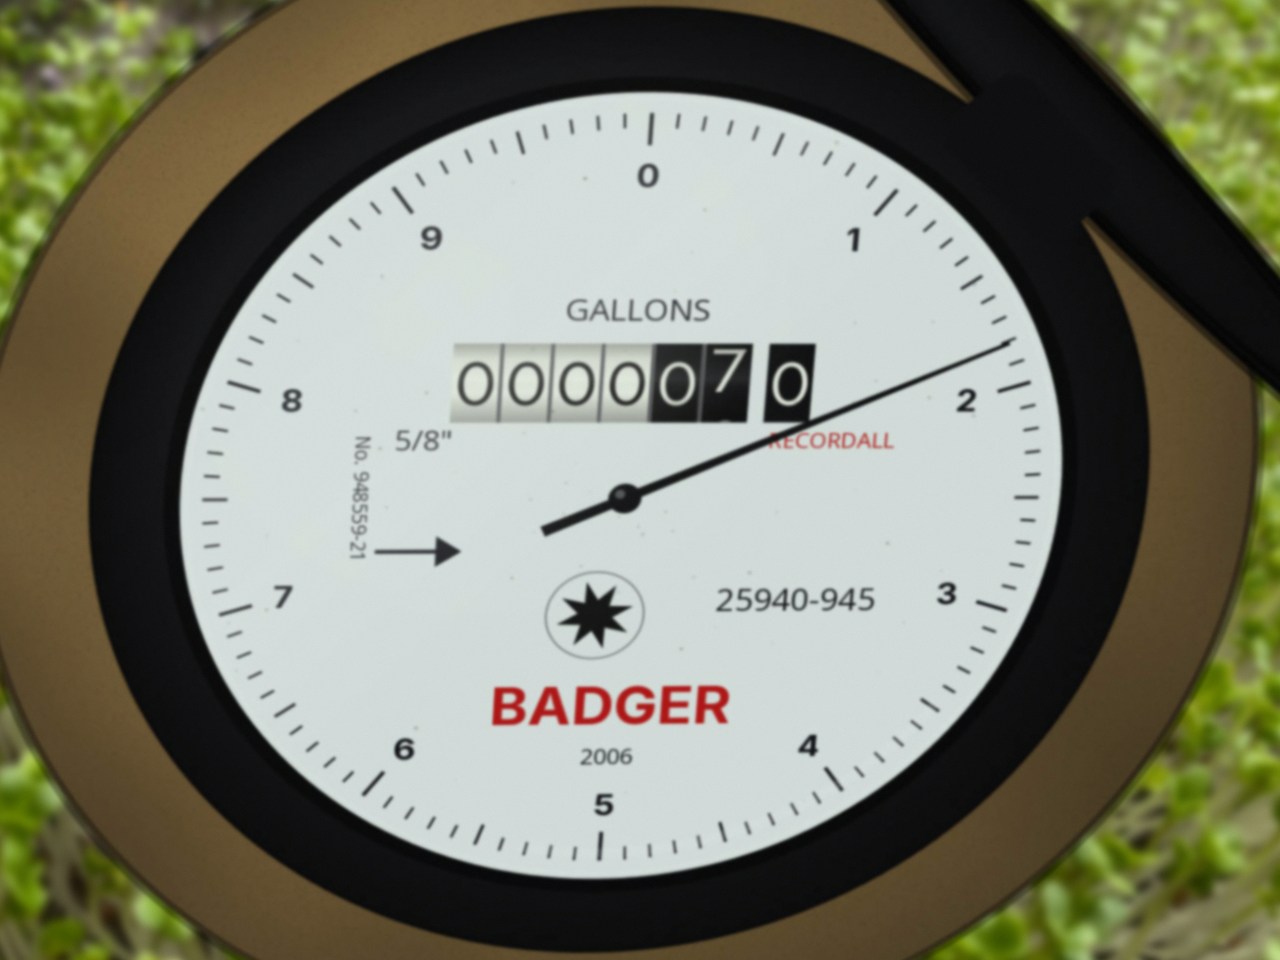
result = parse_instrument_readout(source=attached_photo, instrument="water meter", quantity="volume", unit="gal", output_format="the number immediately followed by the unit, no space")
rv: 71.8gal
